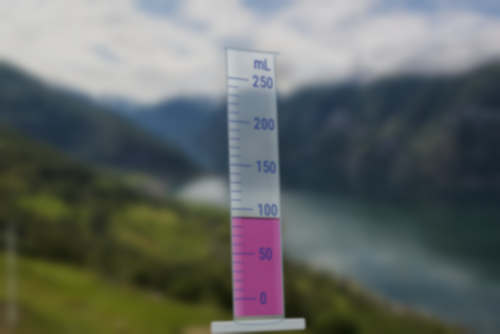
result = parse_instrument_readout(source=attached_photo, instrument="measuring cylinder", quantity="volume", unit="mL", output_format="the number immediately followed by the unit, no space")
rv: 90mL
